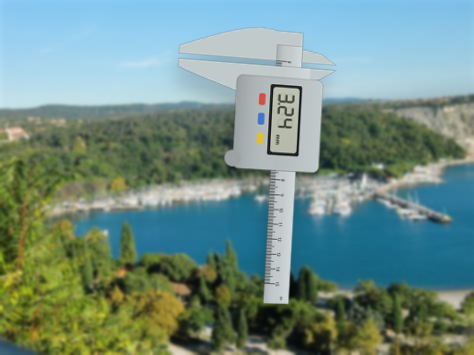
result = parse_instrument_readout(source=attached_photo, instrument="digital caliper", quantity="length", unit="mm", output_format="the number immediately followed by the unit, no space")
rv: 3.24mm
